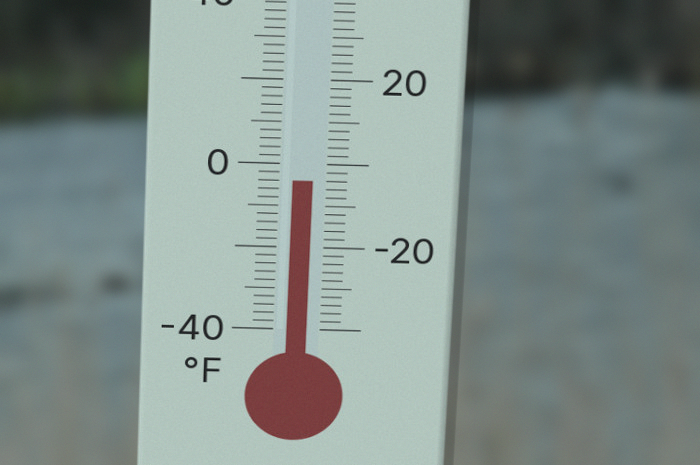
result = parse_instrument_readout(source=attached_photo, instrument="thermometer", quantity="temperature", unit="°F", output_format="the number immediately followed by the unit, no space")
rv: -4°F
